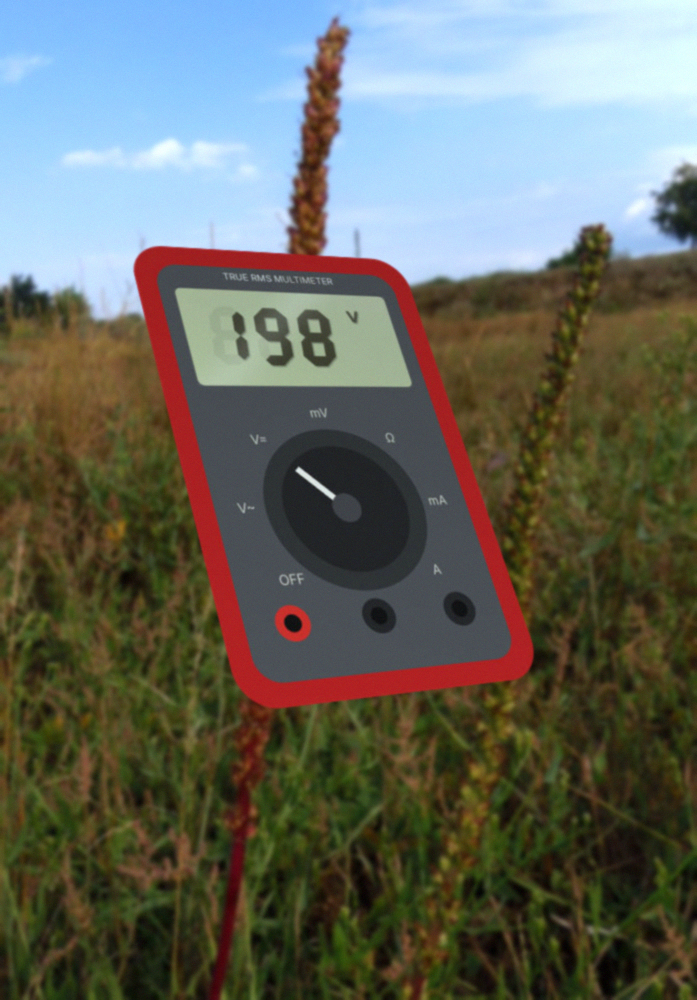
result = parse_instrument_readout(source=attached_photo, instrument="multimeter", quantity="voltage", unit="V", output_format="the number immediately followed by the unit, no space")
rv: 198V
